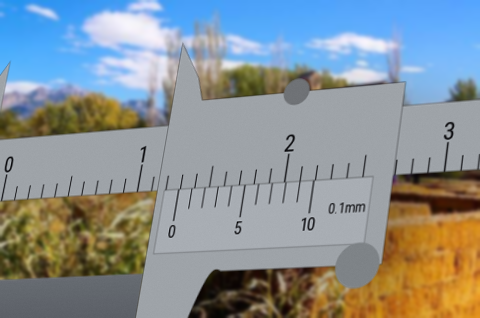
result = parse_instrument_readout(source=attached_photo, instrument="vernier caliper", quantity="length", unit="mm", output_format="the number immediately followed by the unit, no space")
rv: 12.9mm
